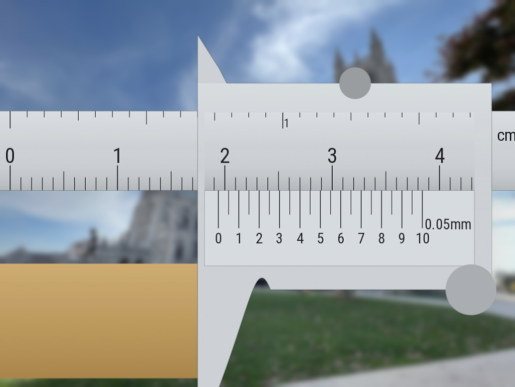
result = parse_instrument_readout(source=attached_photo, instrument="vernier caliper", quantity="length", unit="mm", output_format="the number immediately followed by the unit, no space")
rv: 19.4mm
